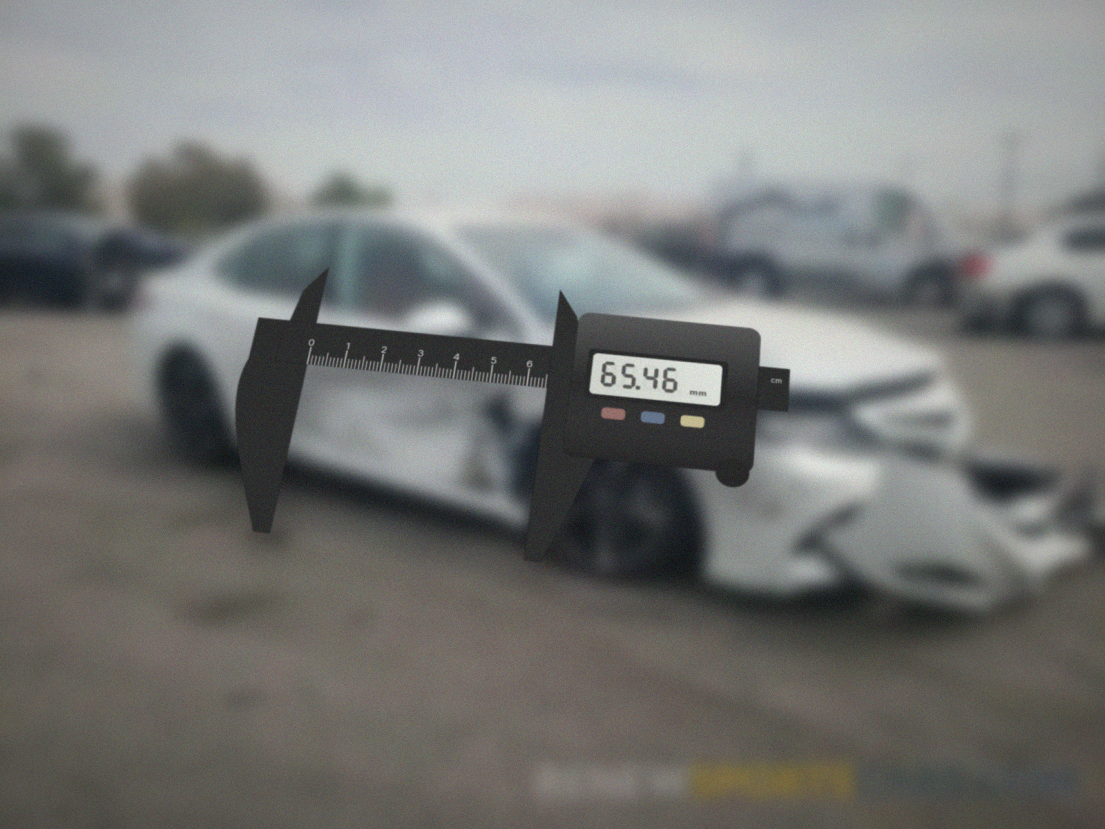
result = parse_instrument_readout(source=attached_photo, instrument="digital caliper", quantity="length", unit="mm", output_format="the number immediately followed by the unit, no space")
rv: 65.46mm
